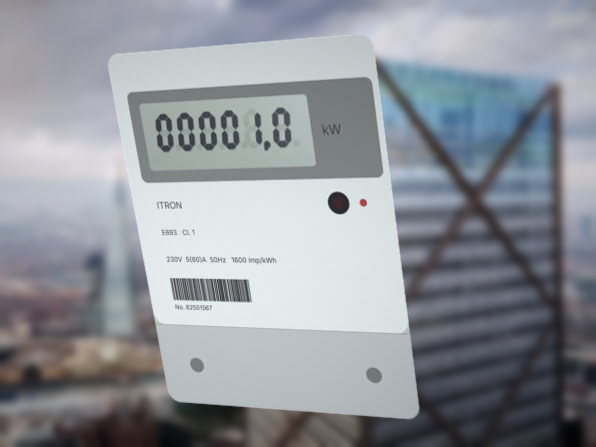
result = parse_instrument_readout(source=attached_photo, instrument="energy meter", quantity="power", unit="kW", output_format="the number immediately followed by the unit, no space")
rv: 1.0kW
